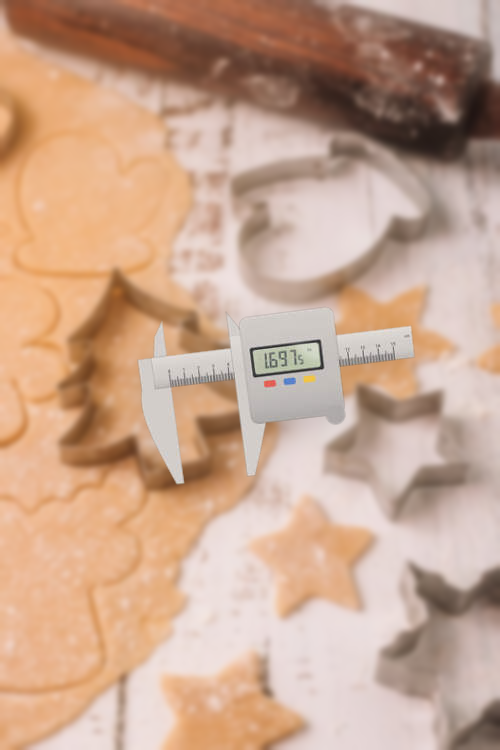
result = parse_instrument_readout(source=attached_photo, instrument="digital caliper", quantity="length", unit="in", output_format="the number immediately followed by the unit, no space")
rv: 1.6975in
